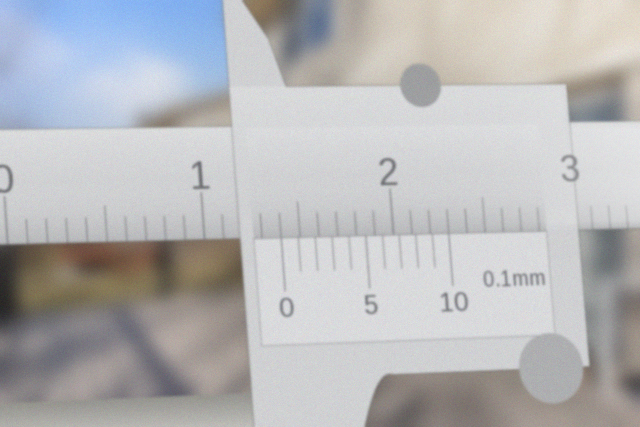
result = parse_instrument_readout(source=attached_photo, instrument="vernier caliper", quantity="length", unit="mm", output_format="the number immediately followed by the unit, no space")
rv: 14.0mm
